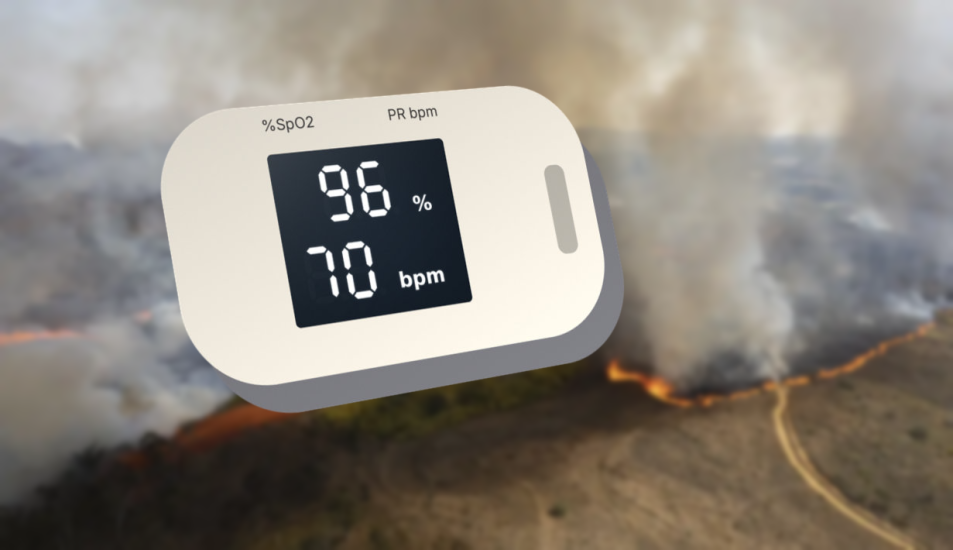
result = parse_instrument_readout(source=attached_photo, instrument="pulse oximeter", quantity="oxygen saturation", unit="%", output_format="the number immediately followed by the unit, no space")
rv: 96%
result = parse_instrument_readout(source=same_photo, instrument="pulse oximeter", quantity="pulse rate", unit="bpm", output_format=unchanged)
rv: 70bpm
